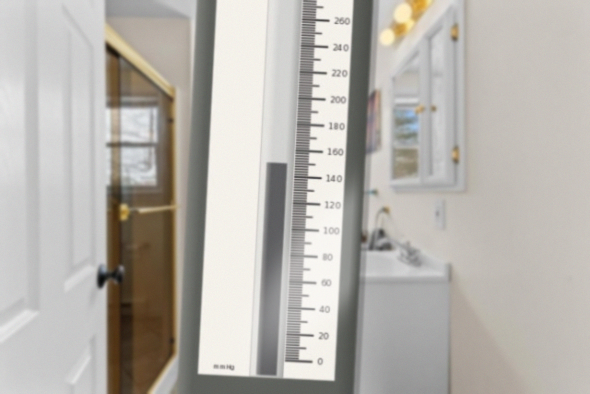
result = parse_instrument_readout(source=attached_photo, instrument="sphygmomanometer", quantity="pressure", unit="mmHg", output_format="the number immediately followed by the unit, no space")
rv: 150mmHg
